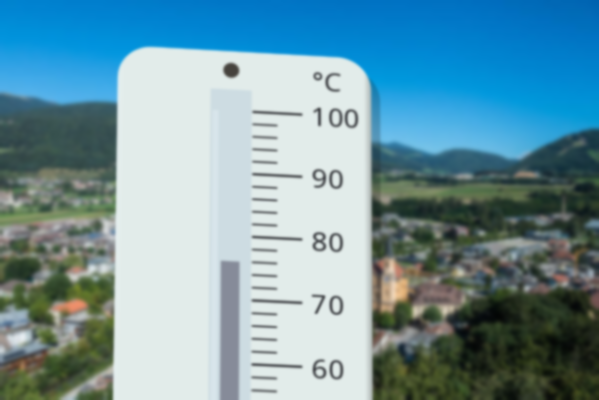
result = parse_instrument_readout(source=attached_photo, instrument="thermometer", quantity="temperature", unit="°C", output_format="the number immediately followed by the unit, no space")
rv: 76°C
